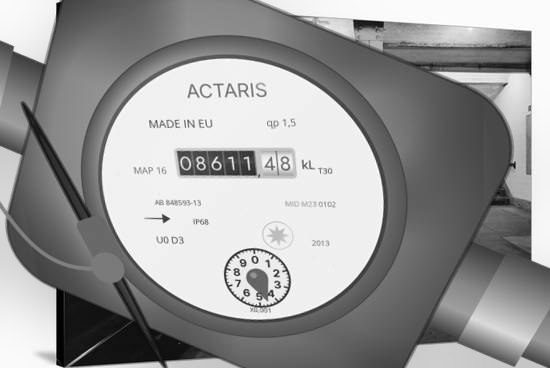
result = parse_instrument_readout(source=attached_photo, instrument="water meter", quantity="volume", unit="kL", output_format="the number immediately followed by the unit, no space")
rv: 8611.484kL
